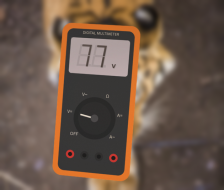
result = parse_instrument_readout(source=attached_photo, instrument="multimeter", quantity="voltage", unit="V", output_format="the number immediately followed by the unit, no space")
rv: 77V
